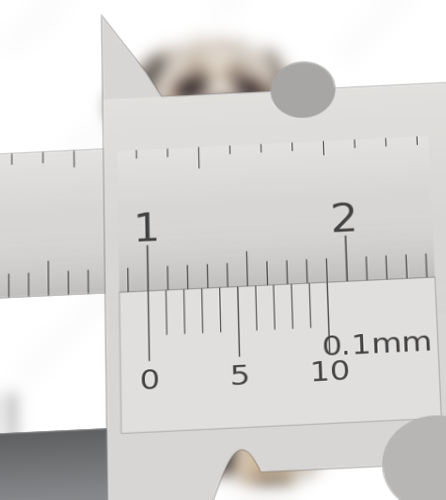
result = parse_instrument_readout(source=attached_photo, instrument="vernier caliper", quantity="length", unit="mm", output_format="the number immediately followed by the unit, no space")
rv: 10.0mm
